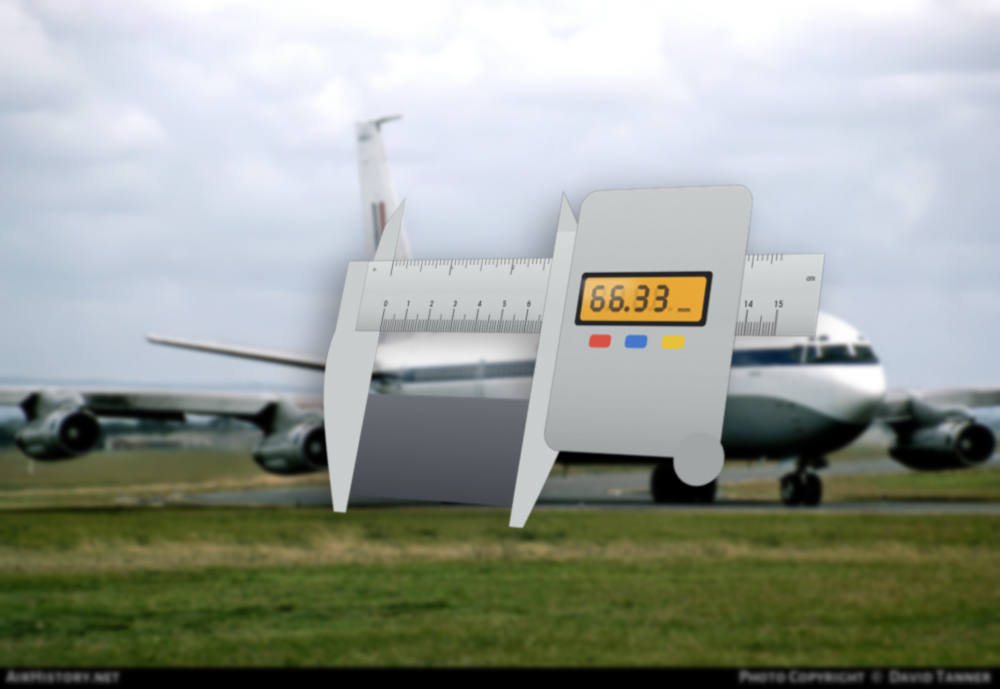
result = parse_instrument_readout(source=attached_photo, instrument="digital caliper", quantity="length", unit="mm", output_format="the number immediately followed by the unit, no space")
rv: 66.33mm
